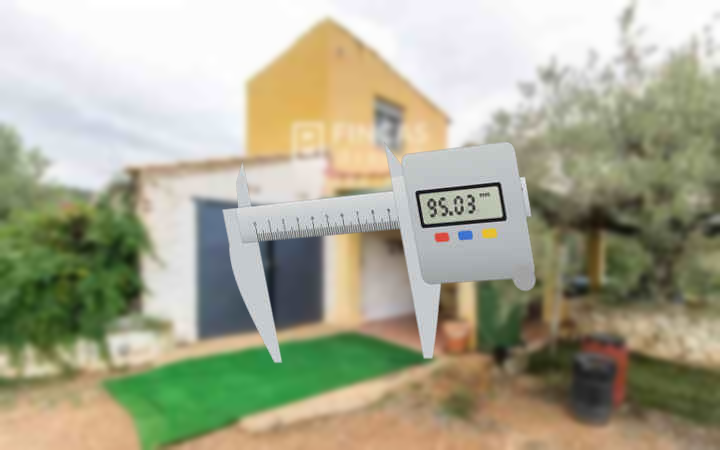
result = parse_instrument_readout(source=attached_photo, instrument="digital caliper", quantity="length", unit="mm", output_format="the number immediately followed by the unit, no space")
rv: 95.03mm
